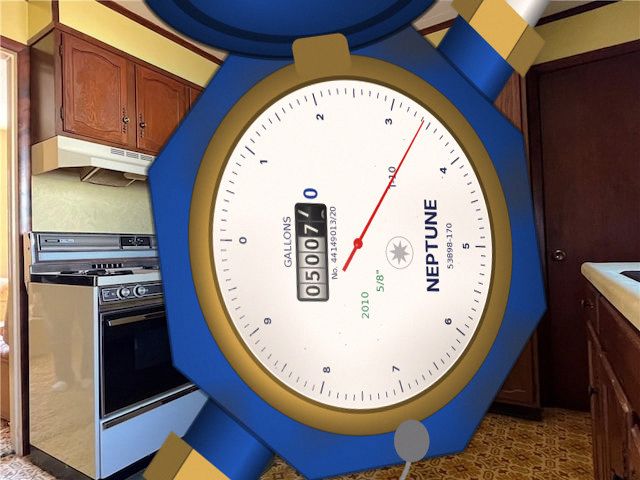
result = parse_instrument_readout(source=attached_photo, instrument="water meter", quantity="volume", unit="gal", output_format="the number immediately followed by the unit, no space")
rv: 500773.4gal
